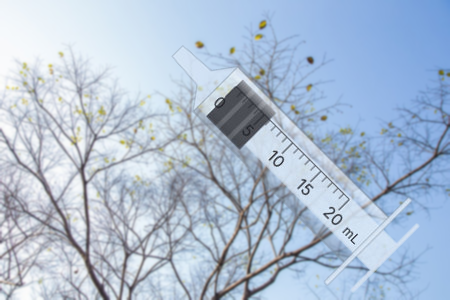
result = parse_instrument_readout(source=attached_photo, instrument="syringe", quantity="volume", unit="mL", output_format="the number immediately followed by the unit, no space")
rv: 0mL
